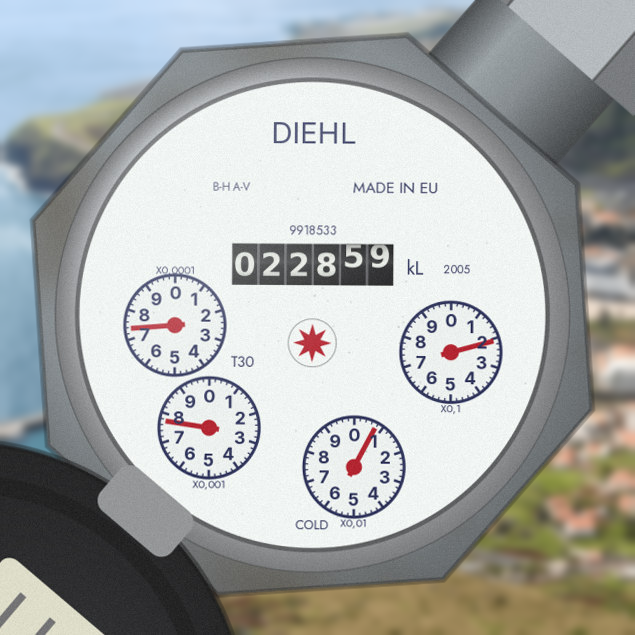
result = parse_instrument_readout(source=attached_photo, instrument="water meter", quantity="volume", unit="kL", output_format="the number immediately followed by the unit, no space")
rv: 22859.2077kL
